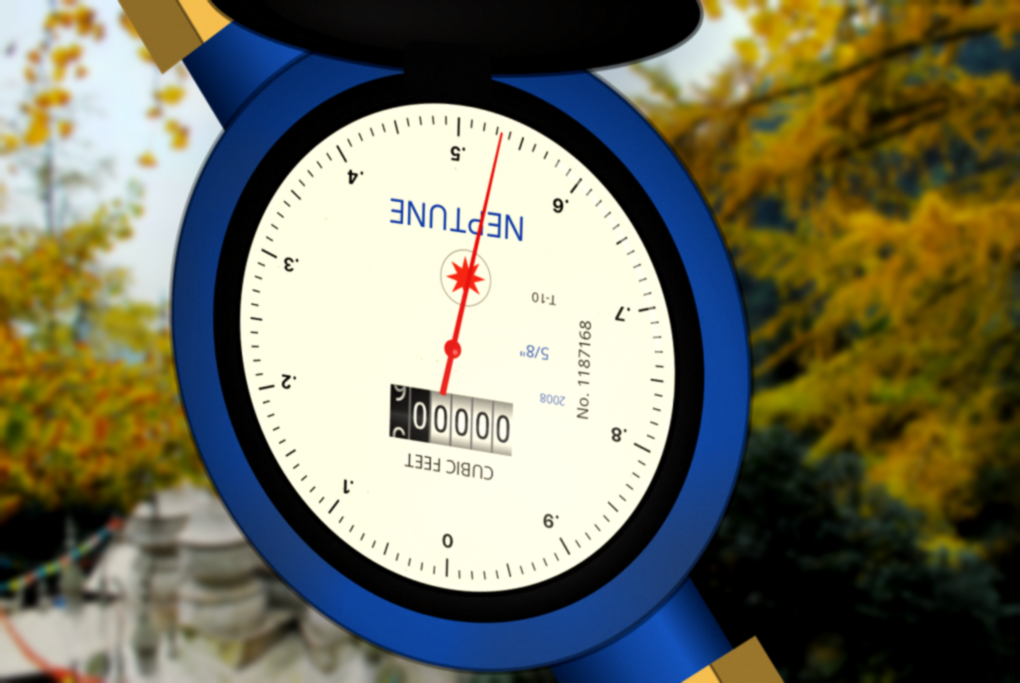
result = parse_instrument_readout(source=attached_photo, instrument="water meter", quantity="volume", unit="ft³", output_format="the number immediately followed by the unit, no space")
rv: 5.53ft³
